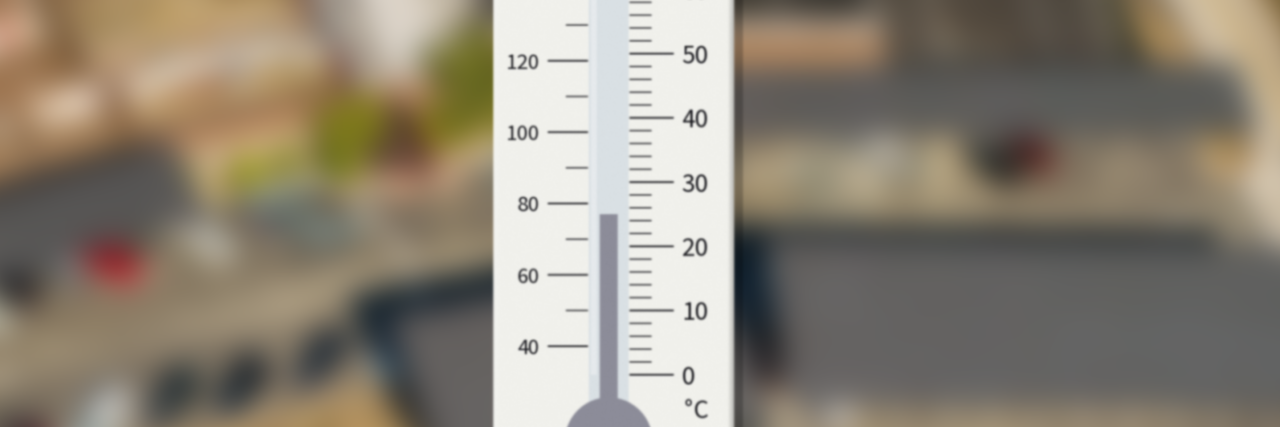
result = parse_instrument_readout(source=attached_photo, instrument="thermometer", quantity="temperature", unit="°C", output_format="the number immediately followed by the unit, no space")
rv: 25°C
